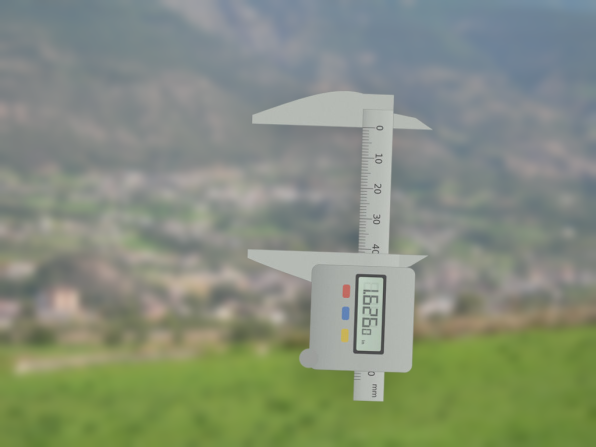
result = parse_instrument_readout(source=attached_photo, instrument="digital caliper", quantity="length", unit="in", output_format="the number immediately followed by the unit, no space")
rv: 1.6260in
